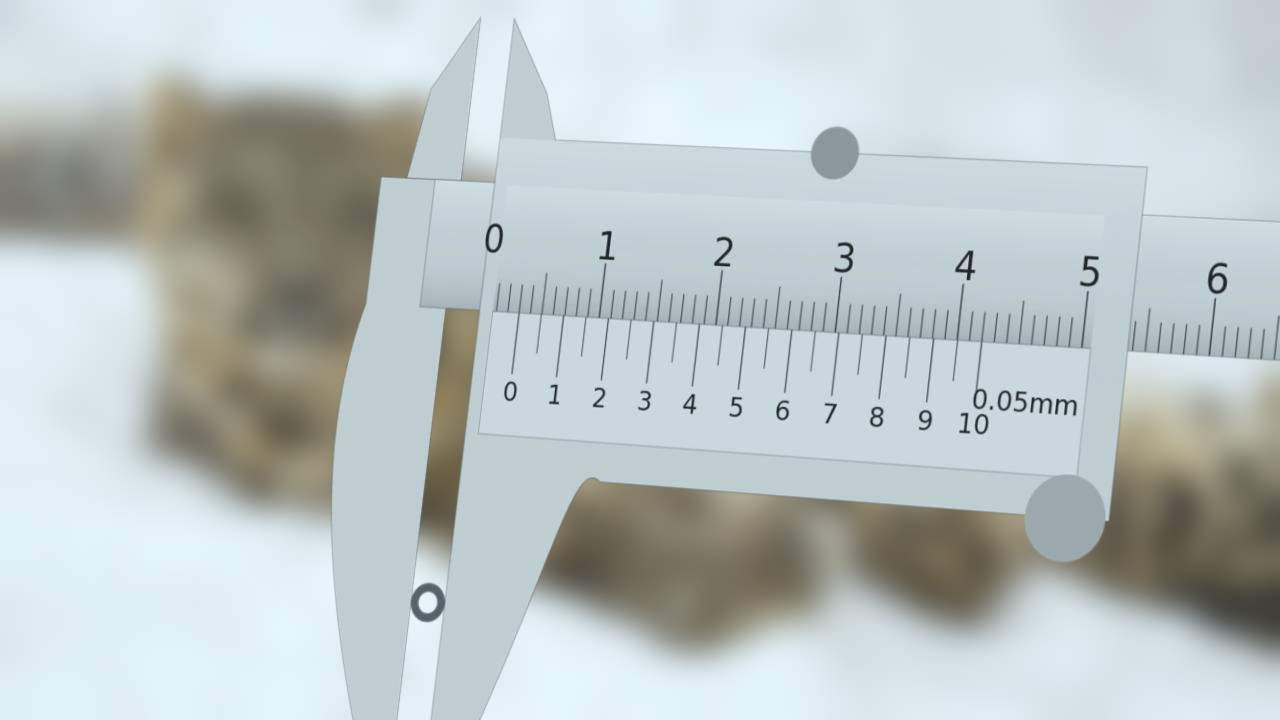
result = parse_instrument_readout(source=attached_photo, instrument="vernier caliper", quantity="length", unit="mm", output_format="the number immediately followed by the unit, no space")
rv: 3.0mm
